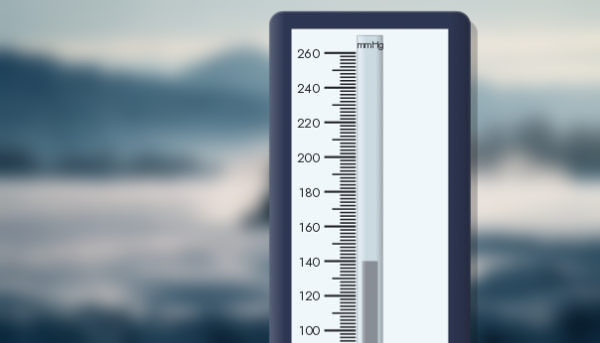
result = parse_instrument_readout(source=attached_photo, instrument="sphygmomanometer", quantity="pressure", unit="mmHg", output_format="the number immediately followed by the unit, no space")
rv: 140mmHg
